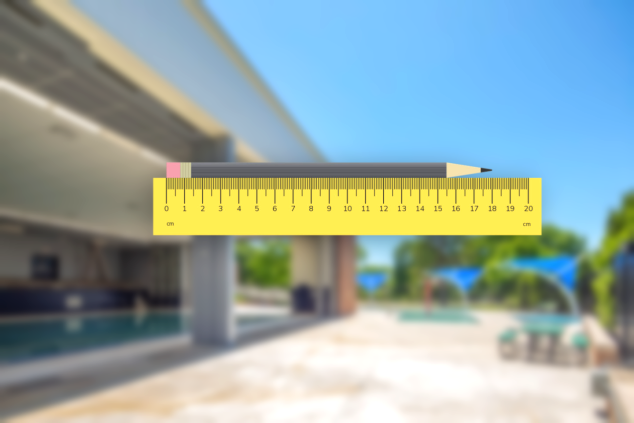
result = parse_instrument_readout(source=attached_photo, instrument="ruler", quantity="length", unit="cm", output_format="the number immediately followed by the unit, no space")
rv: 18cm
